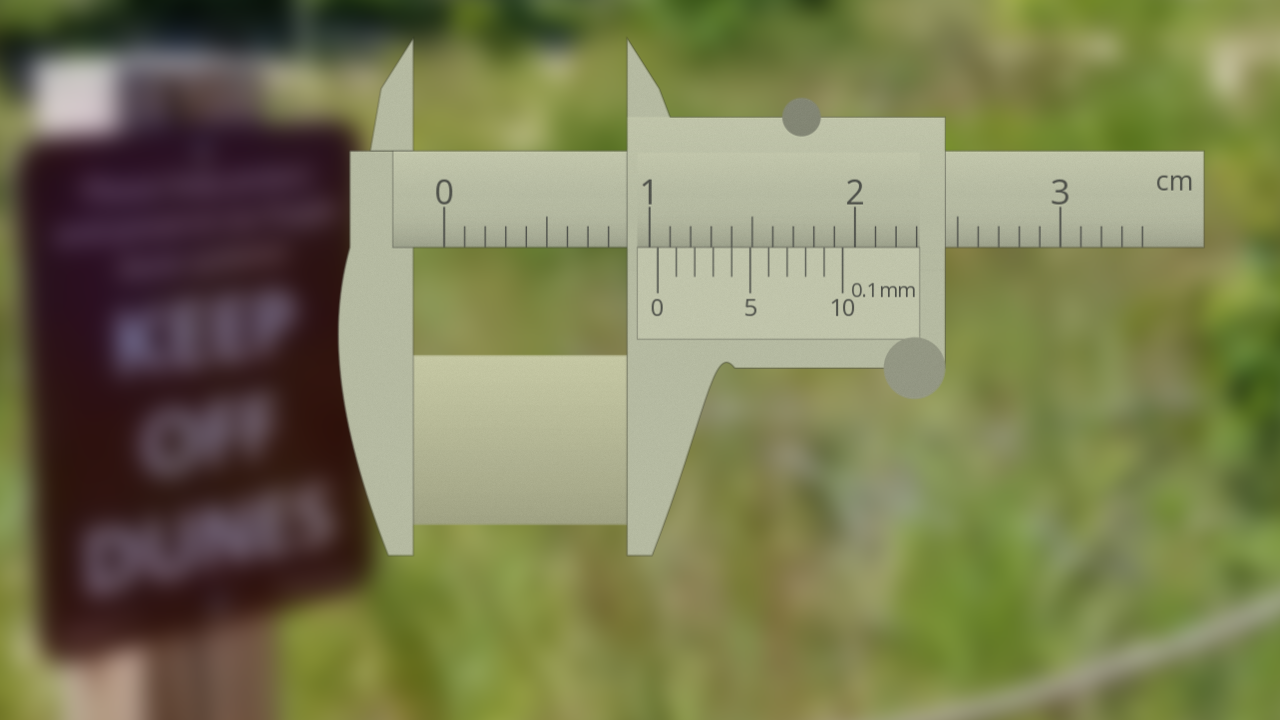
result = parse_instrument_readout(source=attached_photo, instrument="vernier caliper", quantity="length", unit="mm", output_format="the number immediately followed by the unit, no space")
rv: 10.4mm
